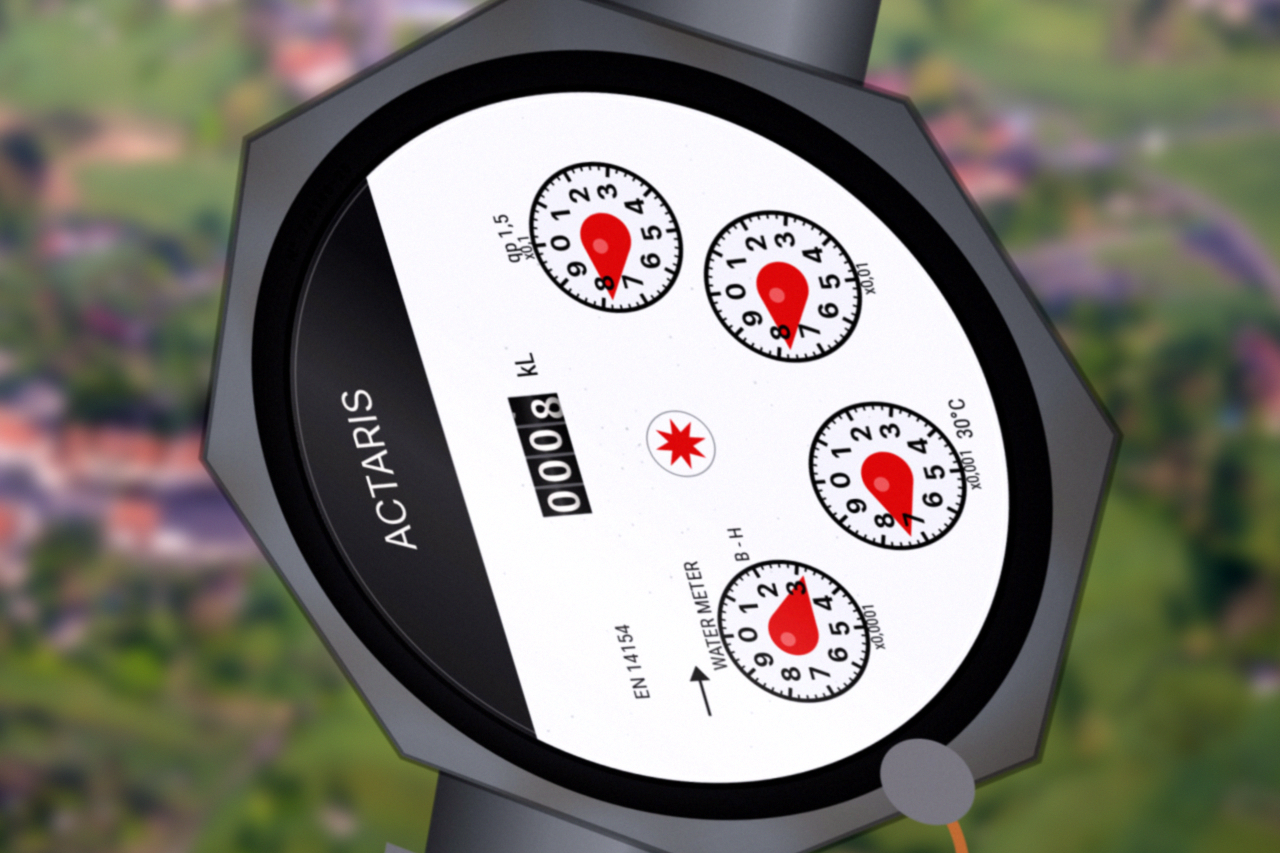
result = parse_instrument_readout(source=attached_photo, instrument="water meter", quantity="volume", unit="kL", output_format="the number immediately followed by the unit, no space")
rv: 7.7773kL
